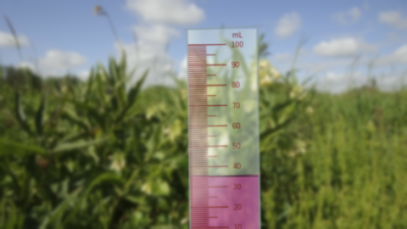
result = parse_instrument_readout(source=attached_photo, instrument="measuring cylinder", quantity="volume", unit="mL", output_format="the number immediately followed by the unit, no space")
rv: 35mL
